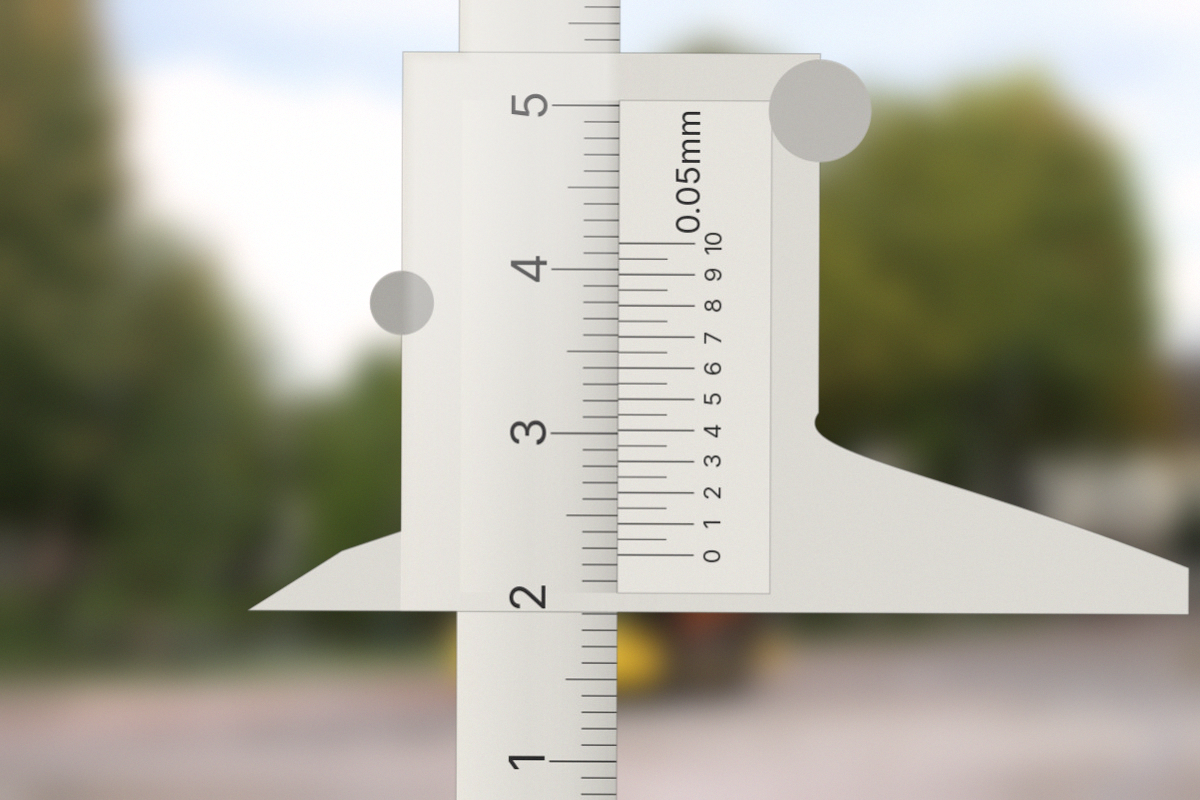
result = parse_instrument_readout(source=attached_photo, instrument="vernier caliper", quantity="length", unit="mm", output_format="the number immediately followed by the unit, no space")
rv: 22.6mm
